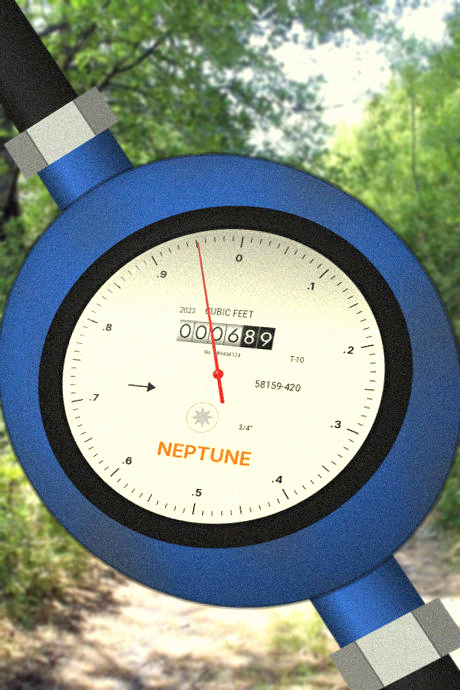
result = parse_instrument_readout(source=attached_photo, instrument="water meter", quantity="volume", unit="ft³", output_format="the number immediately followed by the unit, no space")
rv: 688.95ft³
